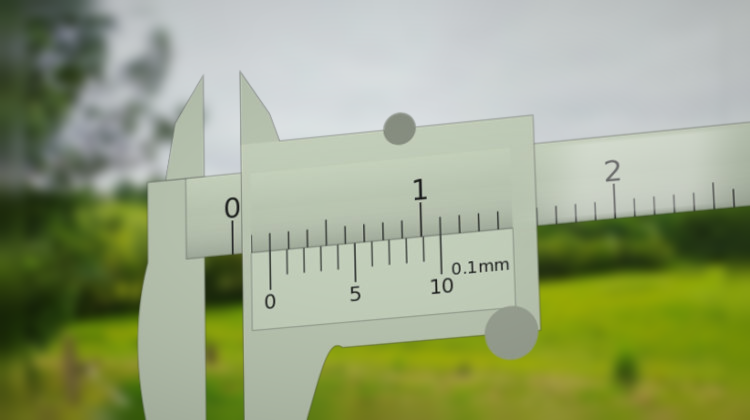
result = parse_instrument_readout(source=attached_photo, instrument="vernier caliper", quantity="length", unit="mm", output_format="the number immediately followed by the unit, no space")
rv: 2.0mm
